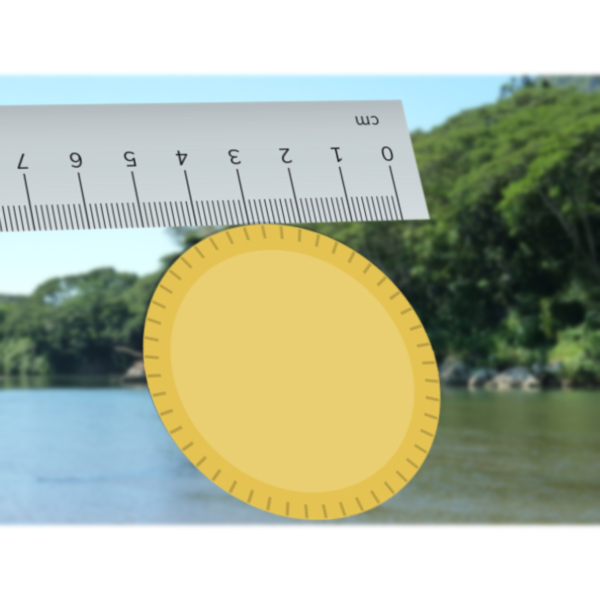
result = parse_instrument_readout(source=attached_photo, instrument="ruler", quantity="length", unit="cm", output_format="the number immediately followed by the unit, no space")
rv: 5.5cm
